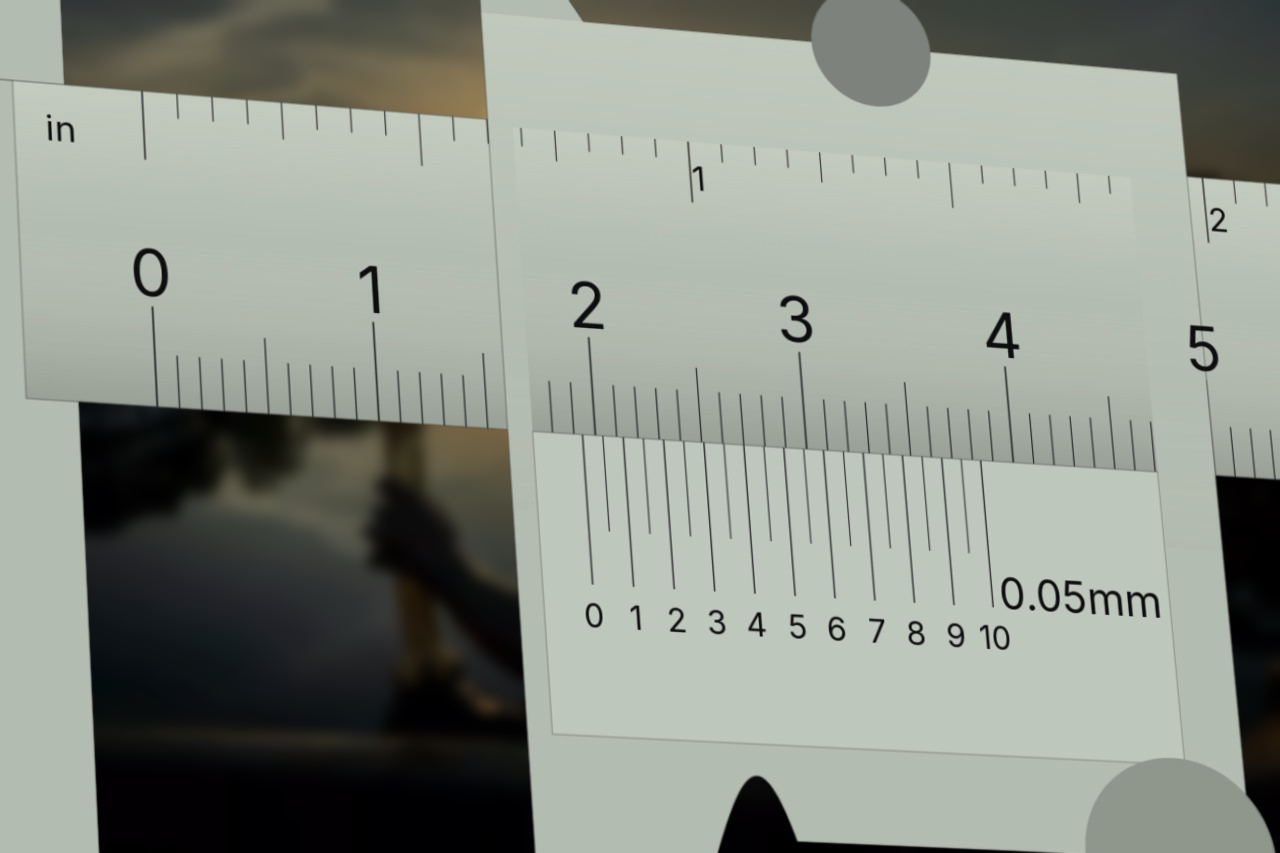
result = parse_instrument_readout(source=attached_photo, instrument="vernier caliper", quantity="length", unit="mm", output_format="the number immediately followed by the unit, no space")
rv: 19.4mm
